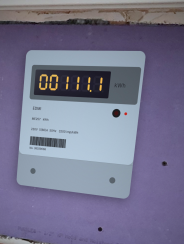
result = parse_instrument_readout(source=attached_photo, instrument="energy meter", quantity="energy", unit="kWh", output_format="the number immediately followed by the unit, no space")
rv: 111.1kWh
